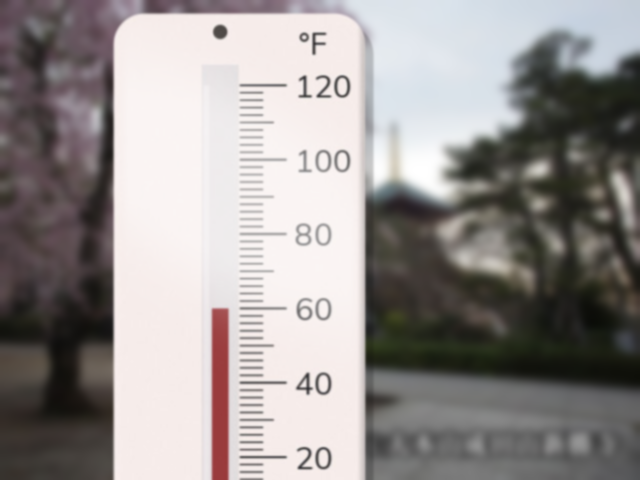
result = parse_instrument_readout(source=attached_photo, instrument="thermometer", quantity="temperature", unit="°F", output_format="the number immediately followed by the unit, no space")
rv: 60°F
